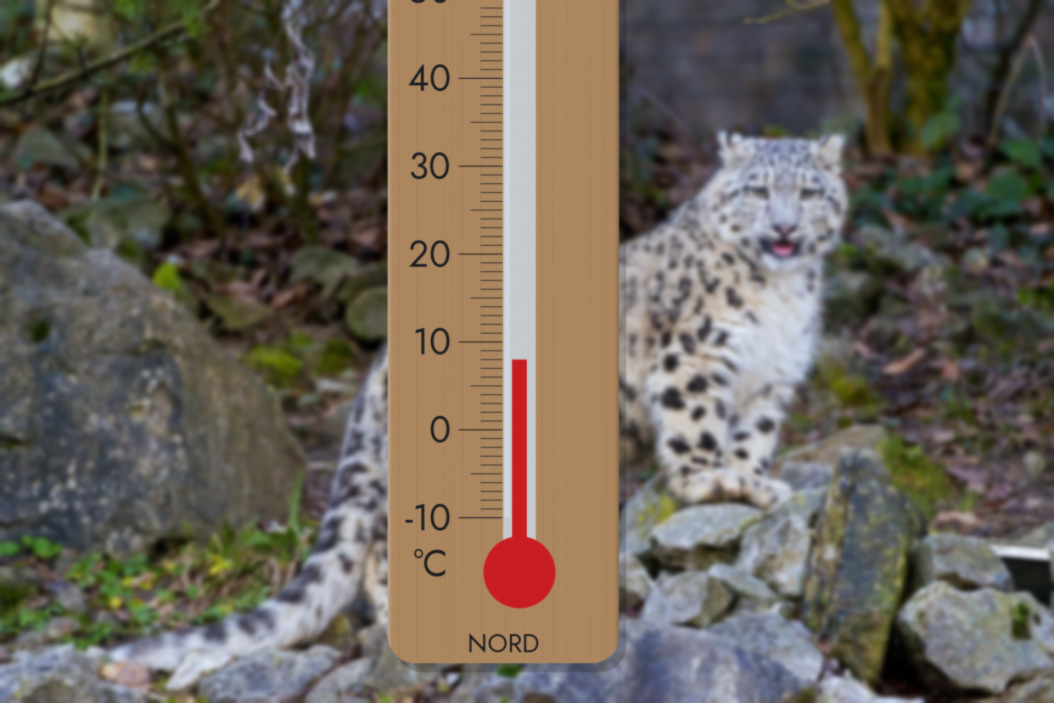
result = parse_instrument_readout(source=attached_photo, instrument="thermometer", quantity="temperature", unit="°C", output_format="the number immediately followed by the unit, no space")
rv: 8°C
